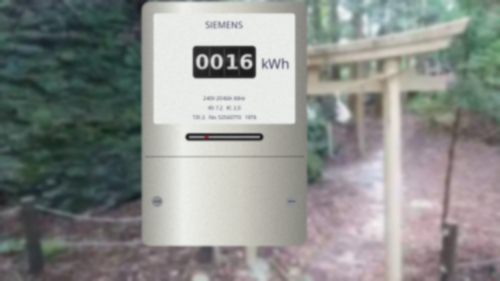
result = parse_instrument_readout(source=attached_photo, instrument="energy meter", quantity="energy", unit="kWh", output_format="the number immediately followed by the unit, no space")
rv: 16kWh
